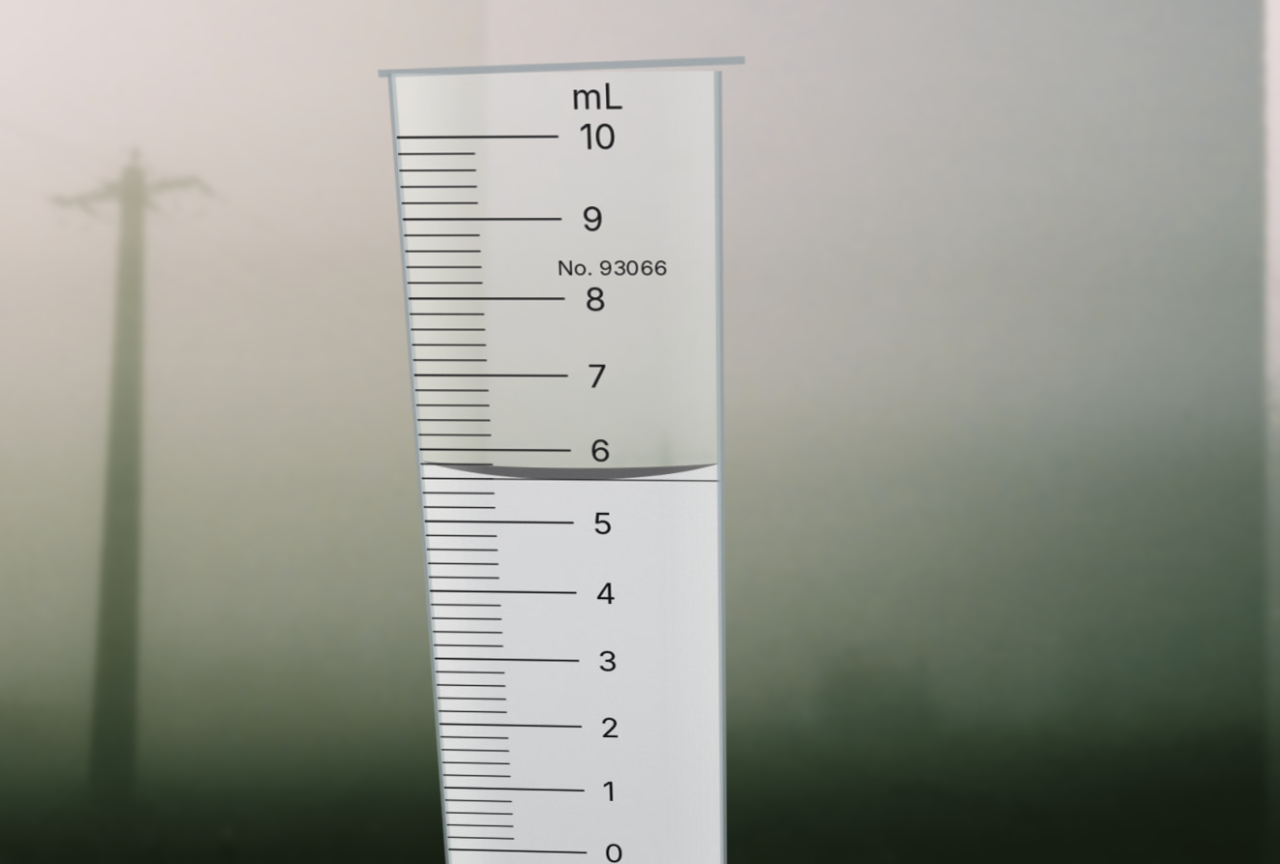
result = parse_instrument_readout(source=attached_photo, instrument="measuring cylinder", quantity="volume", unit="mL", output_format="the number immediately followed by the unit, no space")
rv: 5.6mL
